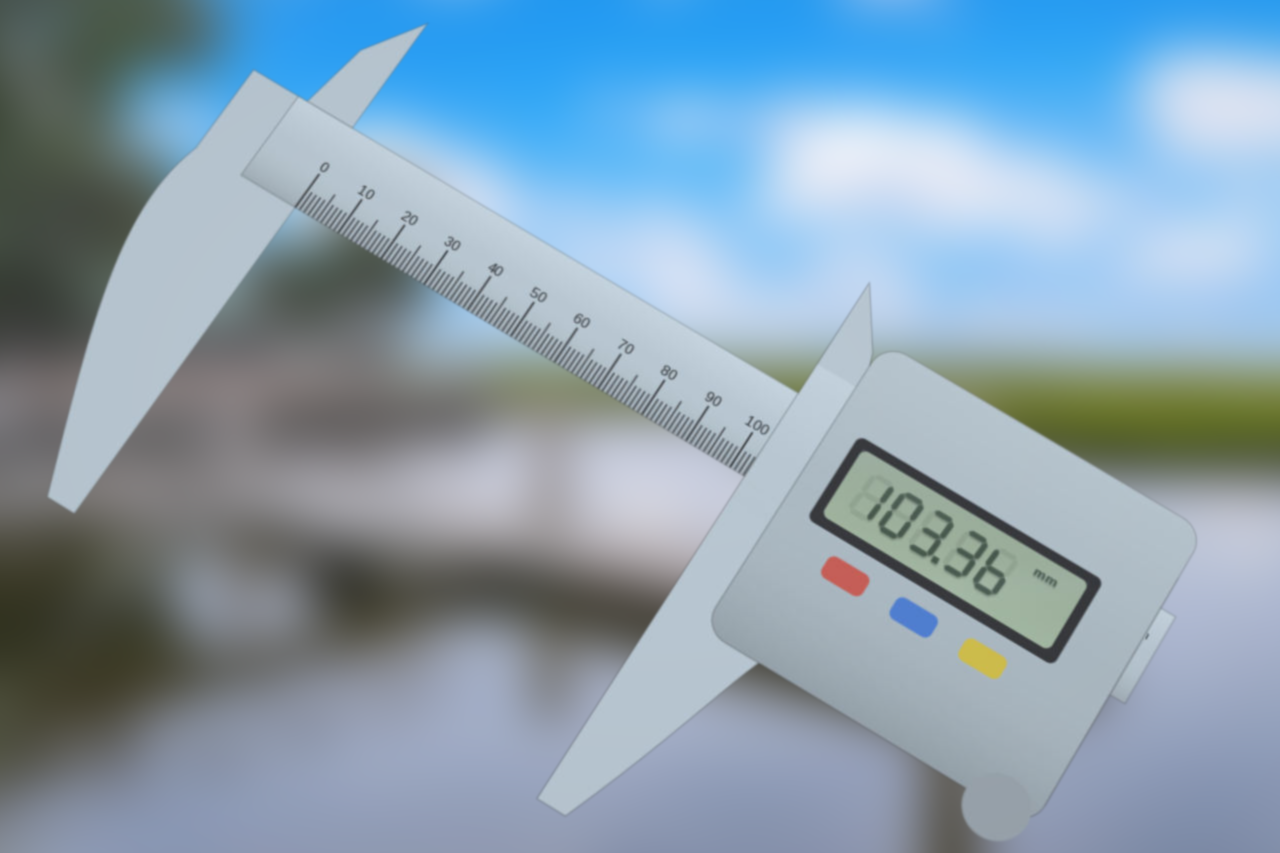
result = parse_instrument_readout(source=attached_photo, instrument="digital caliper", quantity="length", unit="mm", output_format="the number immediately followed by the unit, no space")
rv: 103.36mm
